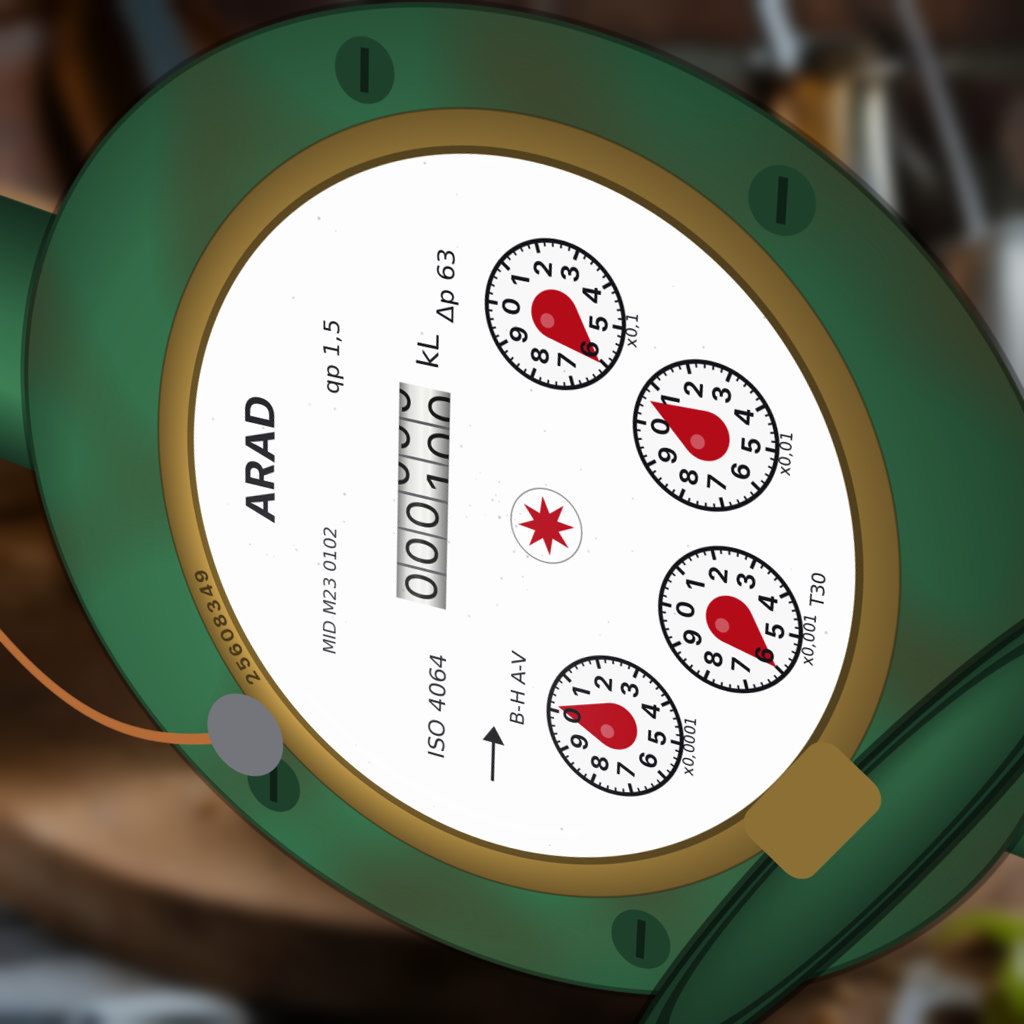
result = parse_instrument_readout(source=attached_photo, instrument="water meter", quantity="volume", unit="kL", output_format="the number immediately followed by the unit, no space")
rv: 99.6060kL
